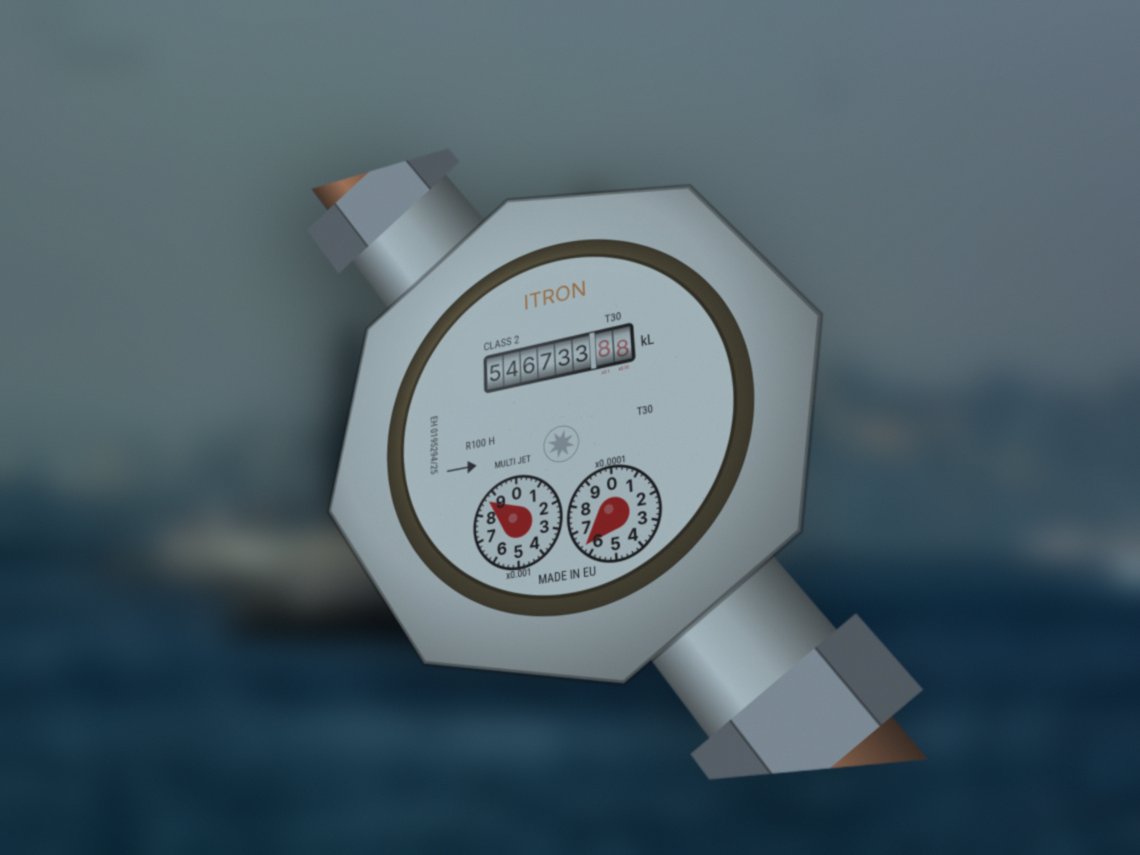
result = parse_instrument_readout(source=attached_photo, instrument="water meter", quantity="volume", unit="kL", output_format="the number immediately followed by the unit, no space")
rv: 546733.8786kL
